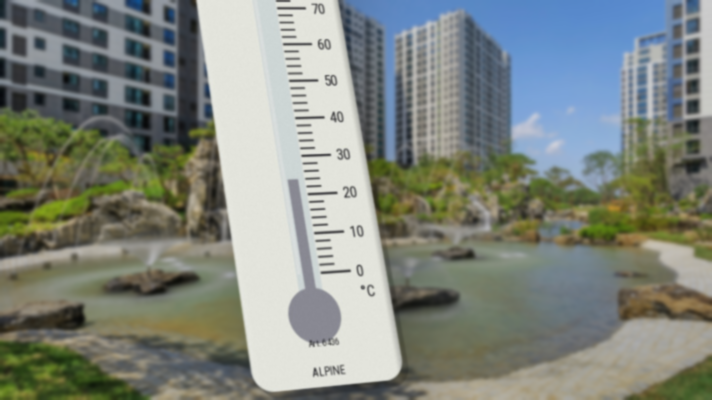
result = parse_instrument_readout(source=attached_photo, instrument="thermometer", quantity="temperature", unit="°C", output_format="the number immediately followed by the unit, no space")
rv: 24°C
